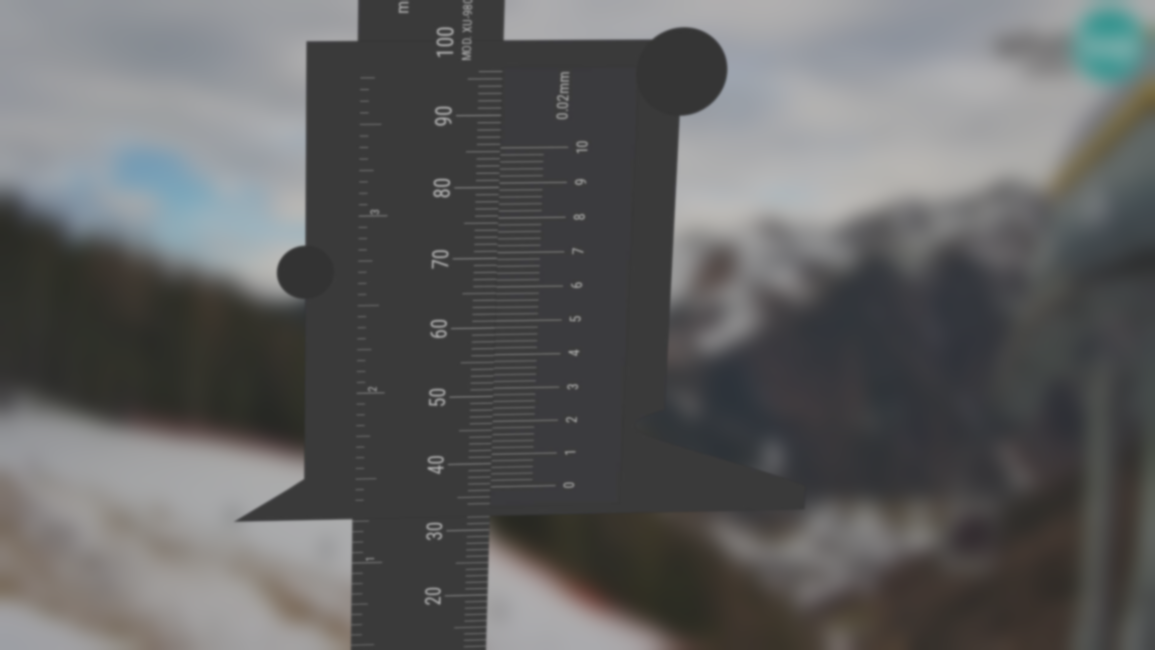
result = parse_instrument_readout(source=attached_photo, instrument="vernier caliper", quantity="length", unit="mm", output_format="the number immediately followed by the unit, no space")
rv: 36.5mm
